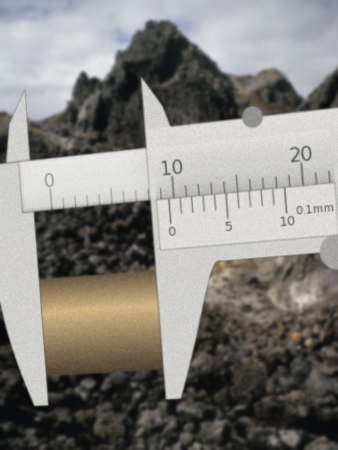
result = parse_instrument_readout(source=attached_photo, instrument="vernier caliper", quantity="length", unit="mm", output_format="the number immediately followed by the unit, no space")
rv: 9.6mm
